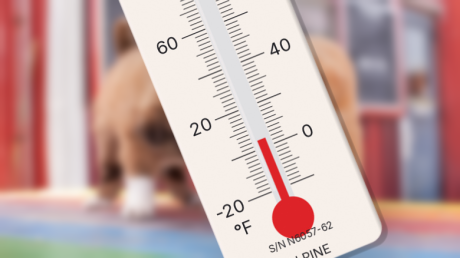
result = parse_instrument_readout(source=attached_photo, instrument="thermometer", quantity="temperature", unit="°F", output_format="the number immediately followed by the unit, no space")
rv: 4°F
